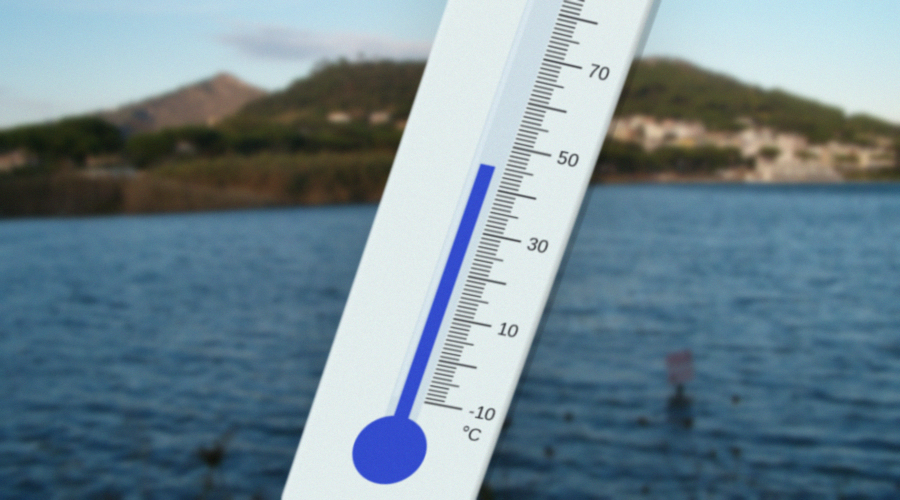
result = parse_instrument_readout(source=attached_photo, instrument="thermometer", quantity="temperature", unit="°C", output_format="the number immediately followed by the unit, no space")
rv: 45°C
